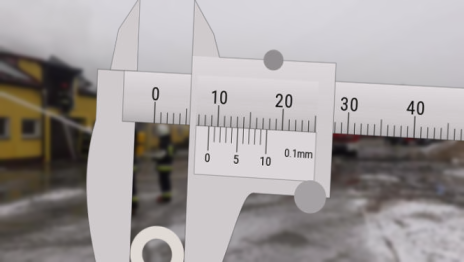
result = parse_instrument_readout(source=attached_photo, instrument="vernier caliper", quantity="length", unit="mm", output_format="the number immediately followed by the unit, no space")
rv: 8.6mm
